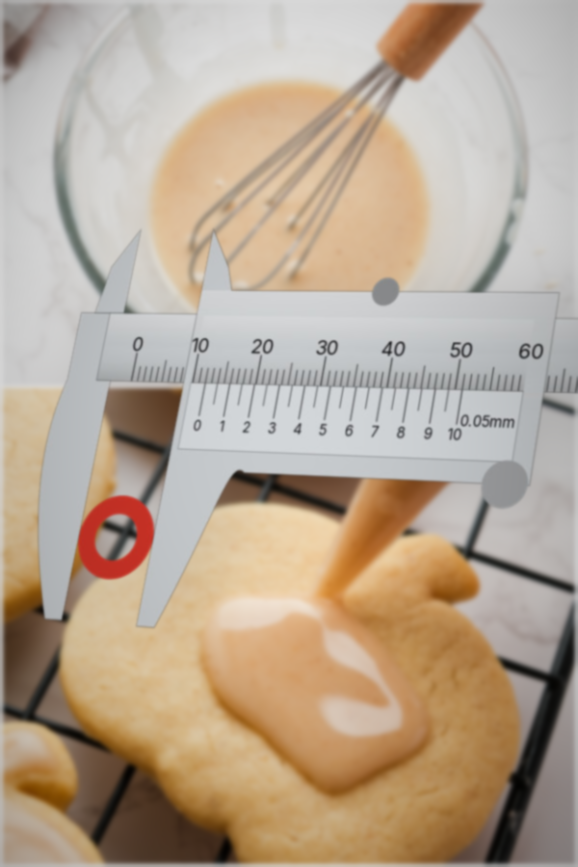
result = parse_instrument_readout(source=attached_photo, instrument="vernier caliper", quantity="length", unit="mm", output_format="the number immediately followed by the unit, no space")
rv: 12.0mm
